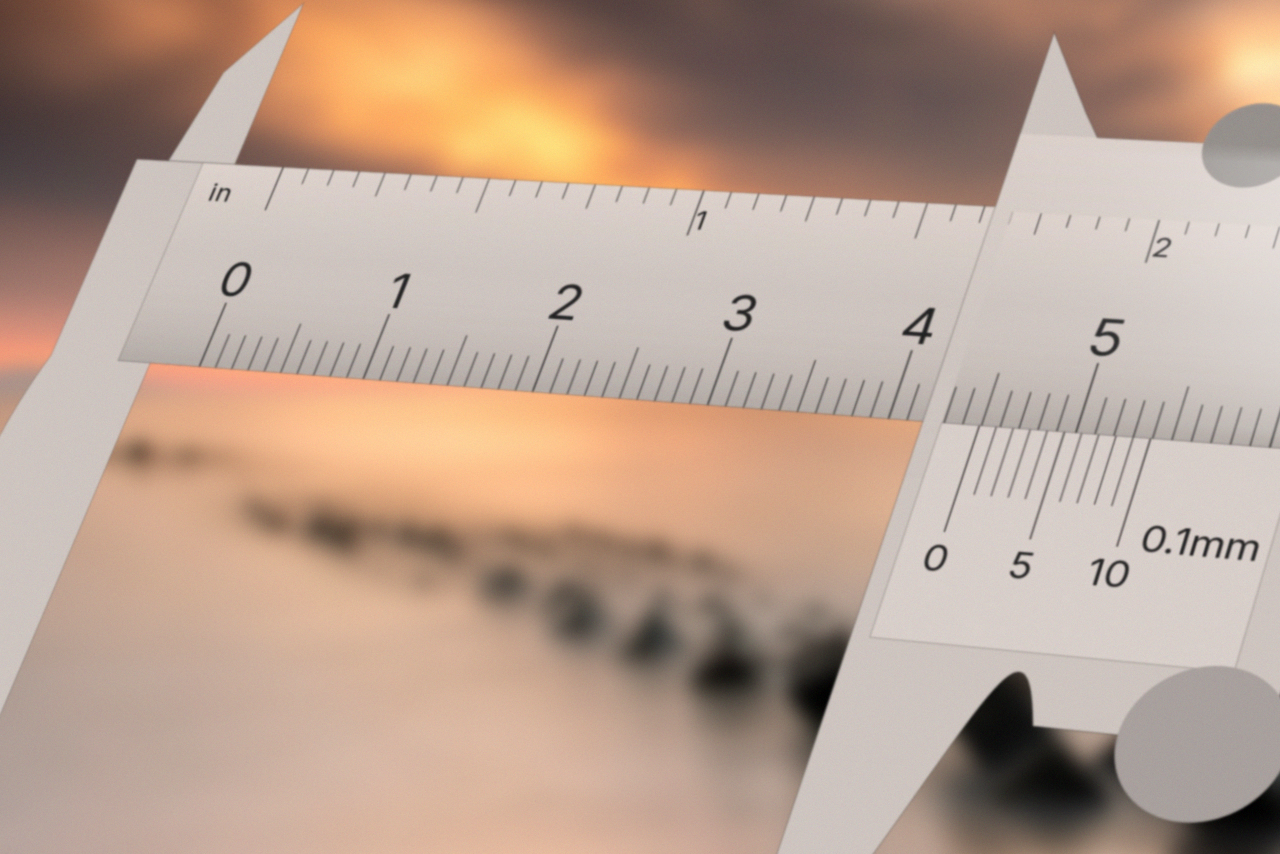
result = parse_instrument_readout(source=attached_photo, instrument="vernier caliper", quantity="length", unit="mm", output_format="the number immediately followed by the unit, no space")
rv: 44.9mm
